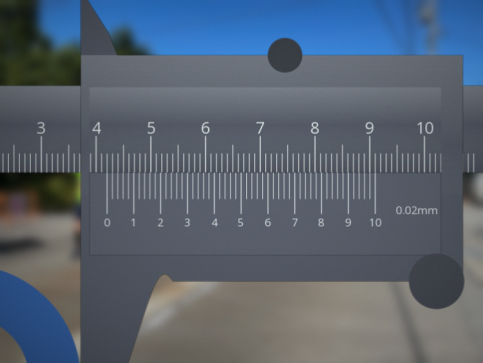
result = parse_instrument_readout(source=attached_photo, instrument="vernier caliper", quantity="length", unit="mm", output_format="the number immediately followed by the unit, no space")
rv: 42.0mm
